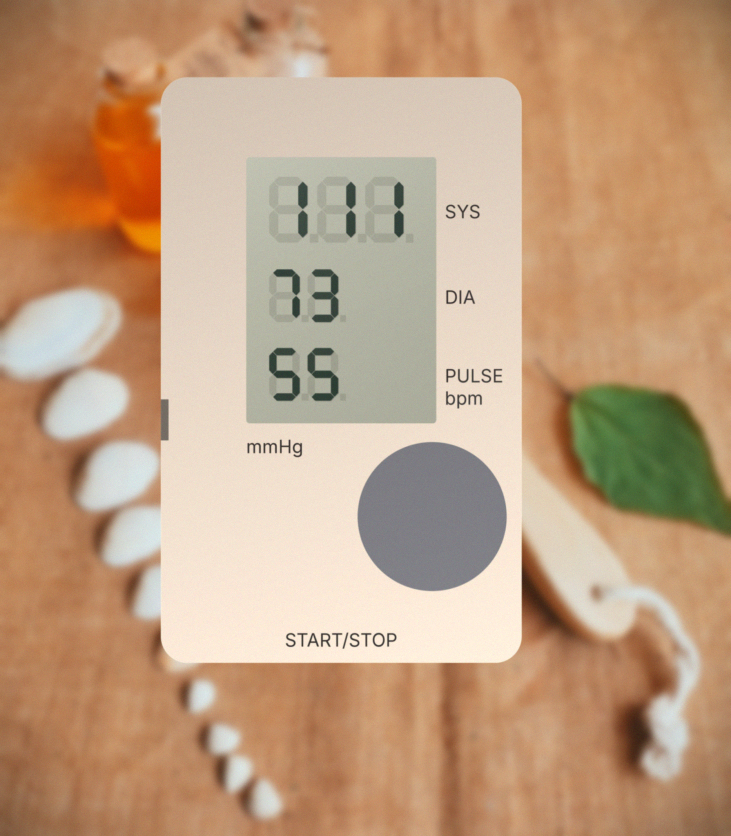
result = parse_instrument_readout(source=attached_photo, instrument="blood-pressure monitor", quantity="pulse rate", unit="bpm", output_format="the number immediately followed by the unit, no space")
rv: 55bpm
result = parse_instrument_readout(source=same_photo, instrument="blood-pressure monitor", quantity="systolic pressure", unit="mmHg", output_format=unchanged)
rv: 111mmHg
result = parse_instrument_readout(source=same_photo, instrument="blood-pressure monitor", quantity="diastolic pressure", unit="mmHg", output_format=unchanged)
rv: 73mmHg
